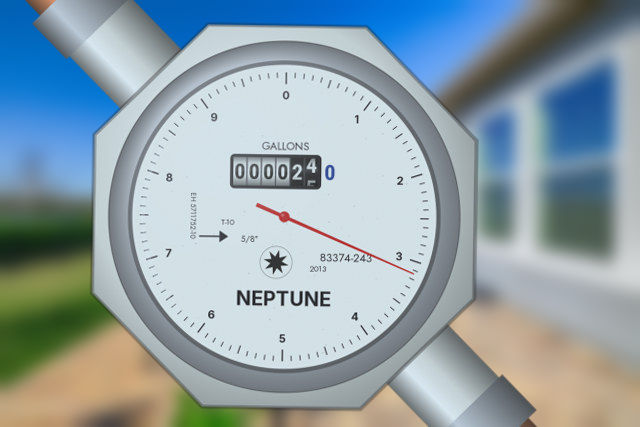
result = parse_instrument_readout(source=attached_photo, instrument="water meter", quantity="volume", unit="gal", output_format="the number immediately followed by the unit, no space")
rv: 243.1gal
